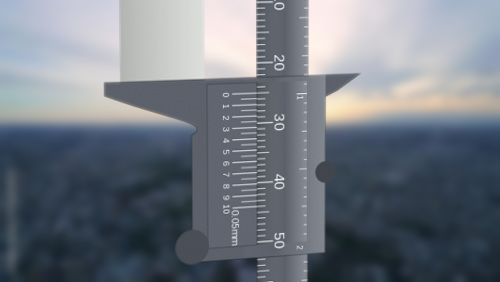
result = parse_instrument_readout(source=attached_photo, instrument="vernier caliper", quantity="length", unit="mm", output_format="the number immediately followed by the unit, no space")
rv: 25.0mm
